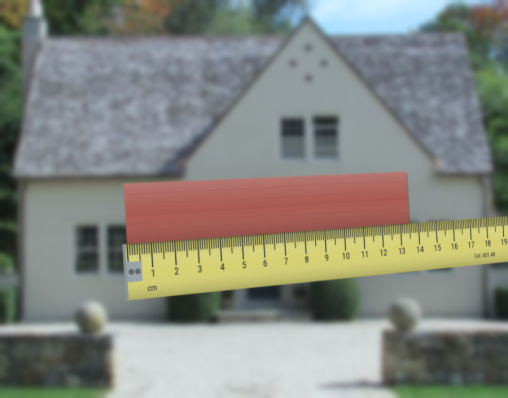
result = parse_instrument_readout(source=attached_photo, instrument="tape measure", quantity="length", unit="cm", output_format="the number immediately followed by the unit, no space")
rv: 13.5cm
